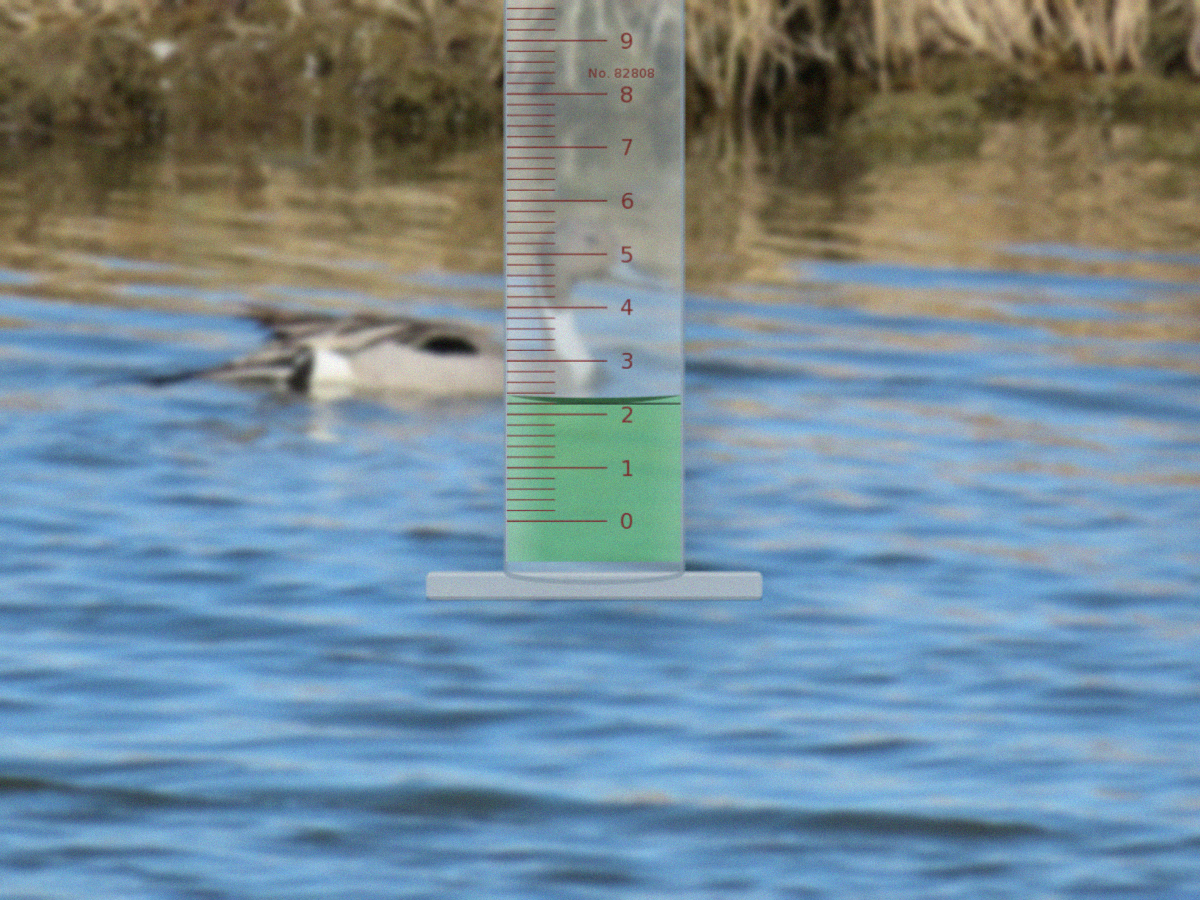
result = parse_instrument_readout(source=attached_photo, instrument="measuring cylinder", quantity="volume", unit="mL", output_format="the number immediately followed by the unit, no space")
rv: 2.2mL
